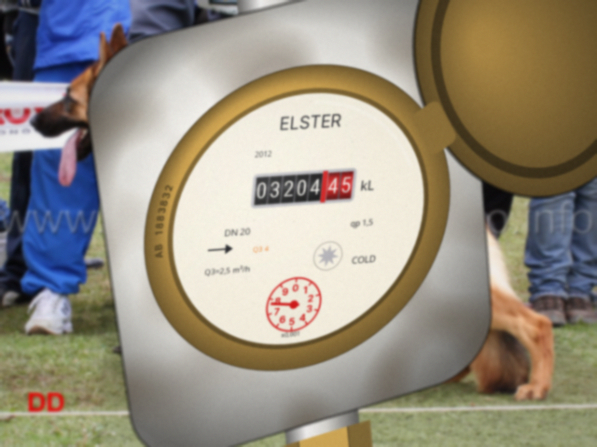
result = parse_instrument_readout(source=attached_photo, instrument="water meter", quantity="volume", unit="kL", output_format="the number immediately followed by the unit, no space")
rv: 3204.457kL
